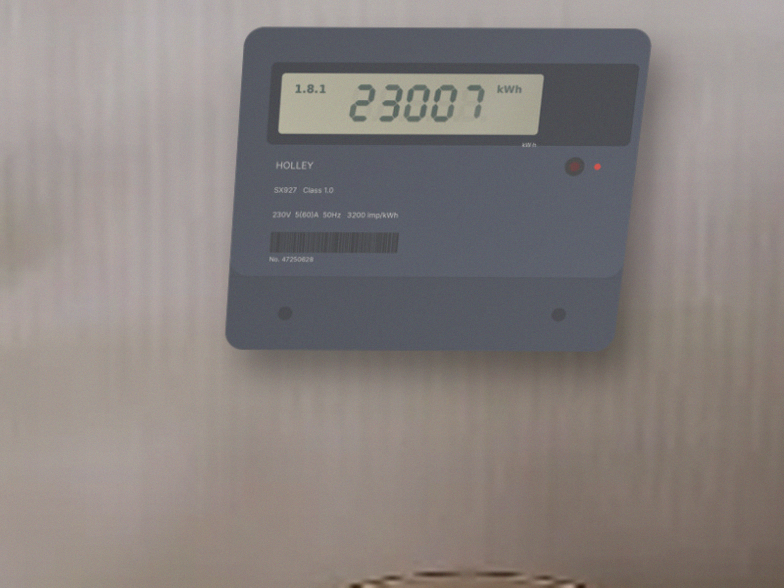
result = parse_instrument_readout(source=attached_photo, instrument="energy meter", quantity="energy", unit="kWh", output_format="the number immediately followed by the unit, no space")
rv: 23007kWh
